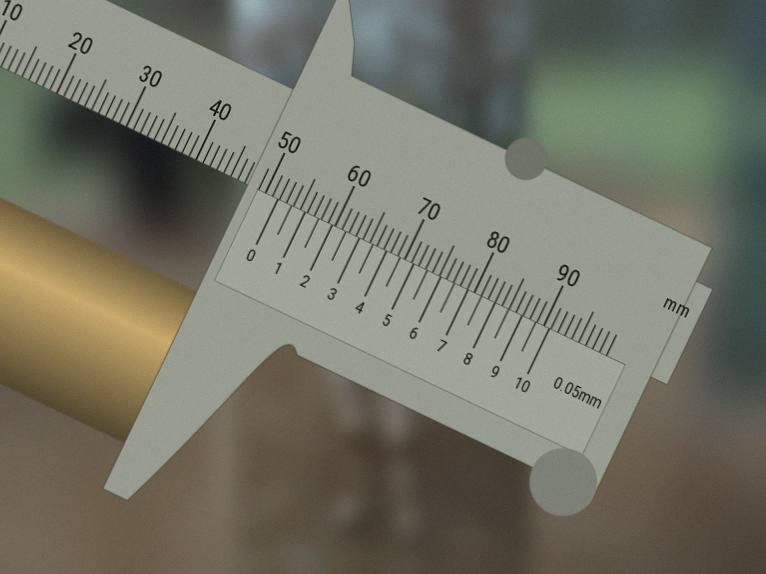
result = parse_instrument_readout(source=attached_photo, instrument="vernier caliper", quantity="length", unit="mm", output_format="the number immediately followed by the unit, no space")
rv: 51.8mm
